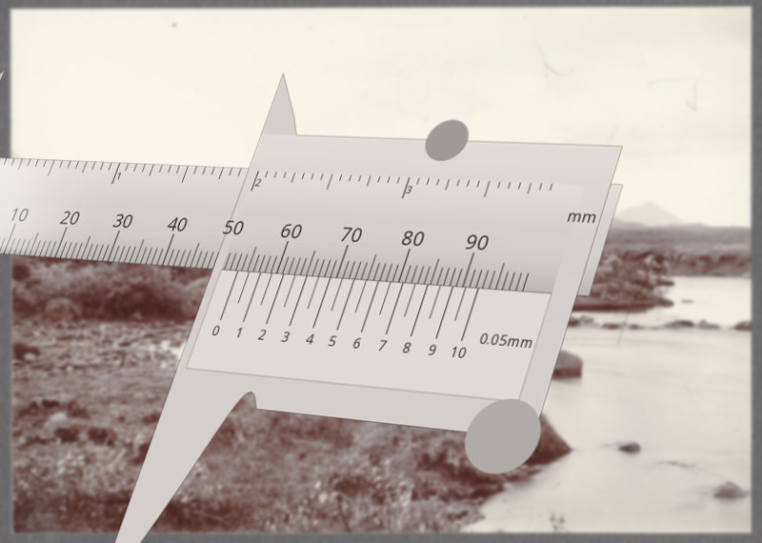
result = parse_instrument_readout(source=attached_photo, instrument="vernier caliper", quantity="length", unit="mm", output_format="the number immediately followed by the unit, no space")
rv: 53.4mm
